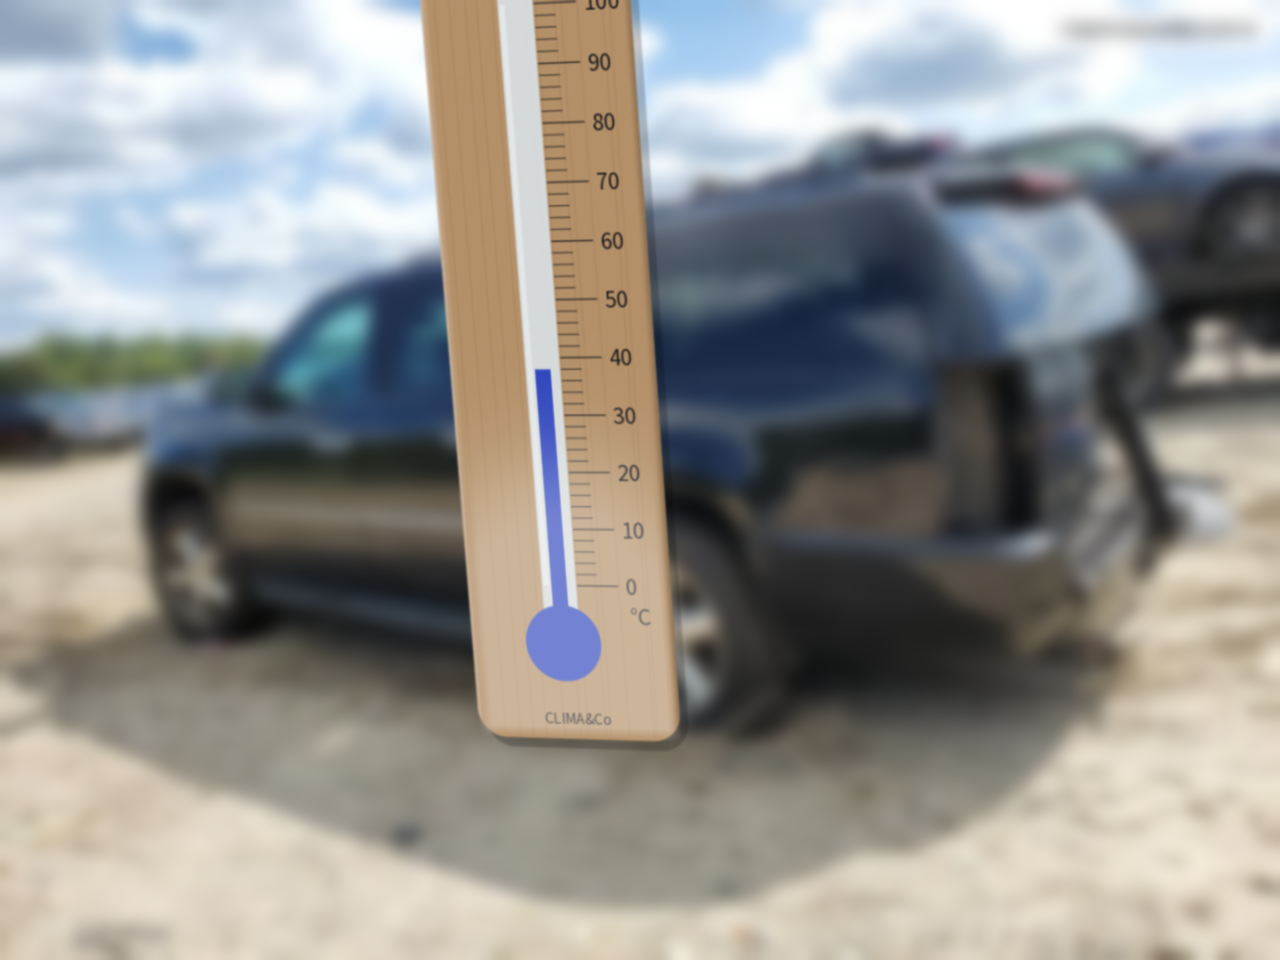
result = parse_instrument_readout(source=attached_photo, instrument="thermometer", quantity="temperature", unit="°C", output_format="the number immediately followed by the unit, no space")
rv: 38°C
